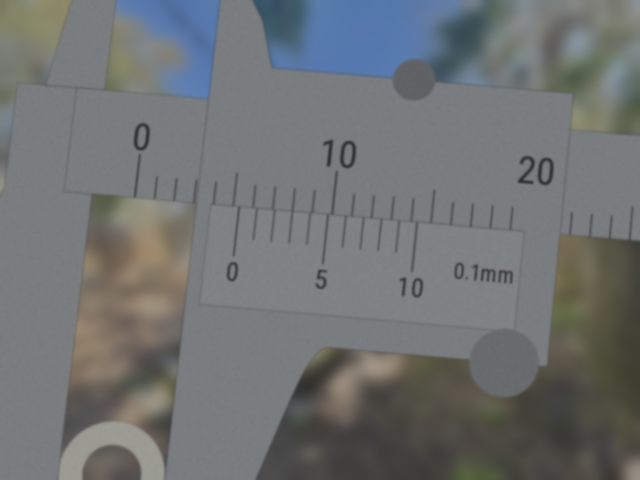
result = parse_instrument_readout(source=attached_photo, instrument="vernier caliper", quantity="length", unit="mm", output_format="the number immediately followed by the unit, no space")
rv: 5.3mm
